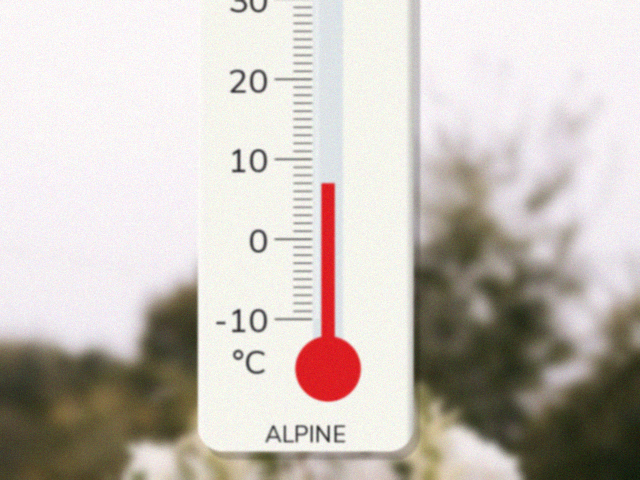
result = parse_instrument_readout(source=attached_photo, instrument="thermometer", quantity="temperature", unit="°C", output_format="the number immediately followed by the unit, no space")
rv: 7°C
